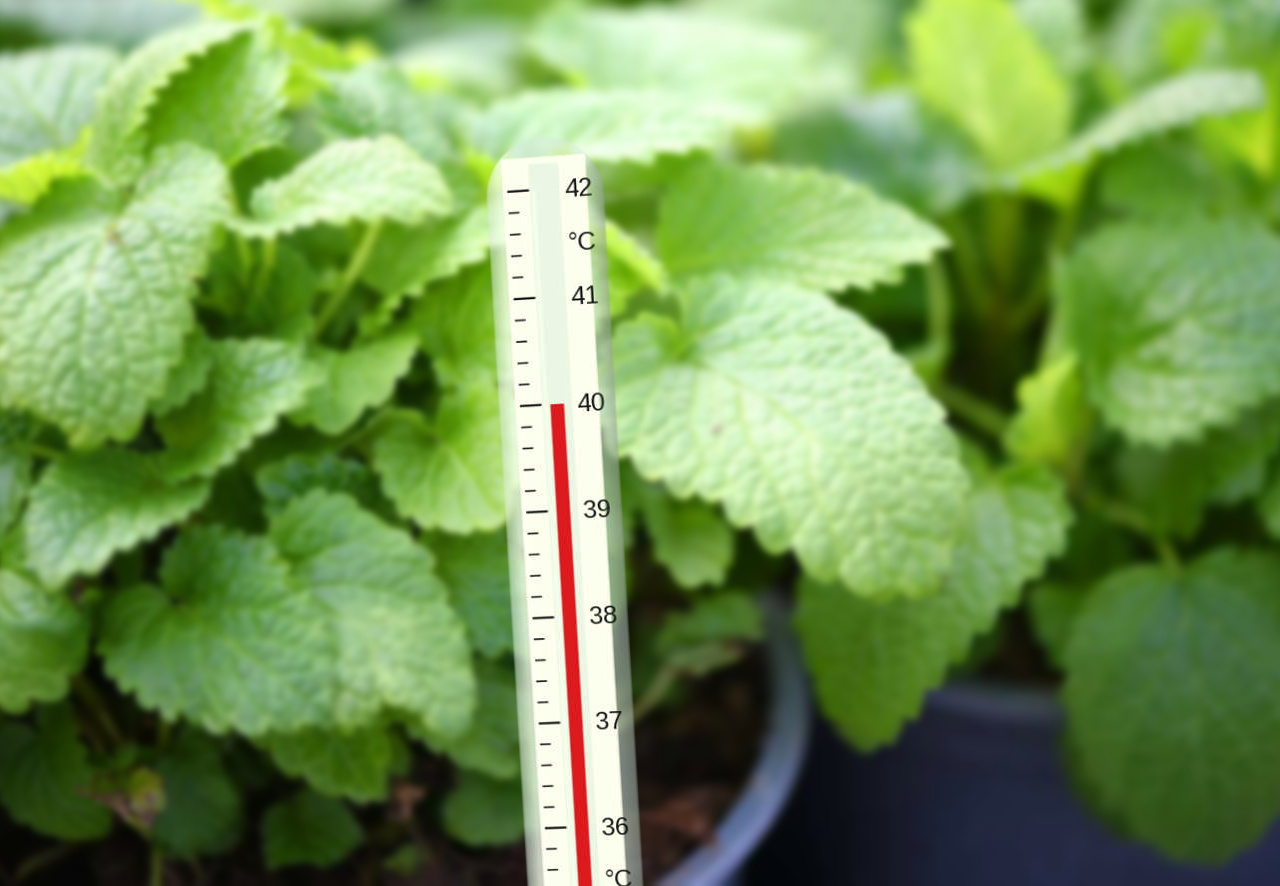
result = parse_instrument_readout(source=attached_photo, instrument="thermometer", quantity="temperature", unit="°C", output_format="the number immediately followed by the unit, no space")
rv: 40°C
